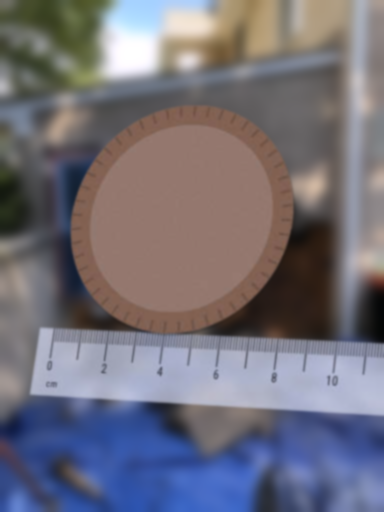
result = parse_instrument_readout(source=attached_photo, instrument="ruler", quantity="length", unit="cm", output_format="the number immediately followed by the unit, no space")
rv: 8cm
